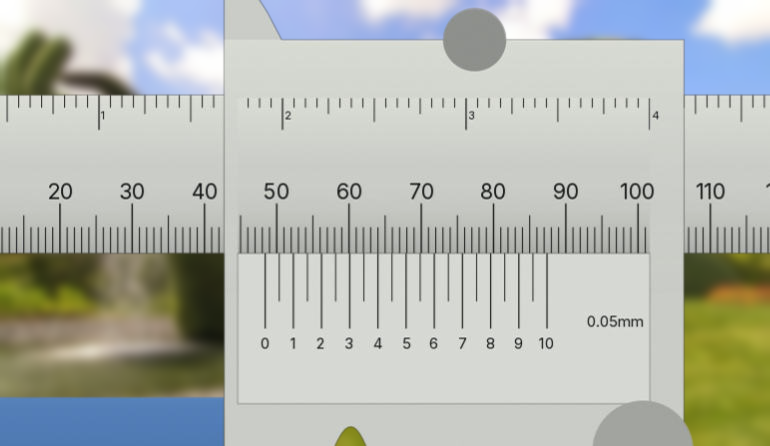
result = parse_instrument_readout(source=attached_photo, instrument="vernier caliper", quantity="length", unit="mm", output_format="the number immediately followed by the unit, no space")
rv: 48.4mm
